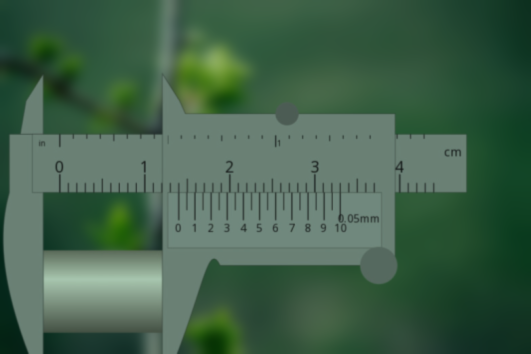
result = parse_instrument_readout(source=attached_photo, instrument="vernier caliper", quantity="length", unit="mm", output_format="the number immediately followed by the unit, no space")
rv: 14.0mm
